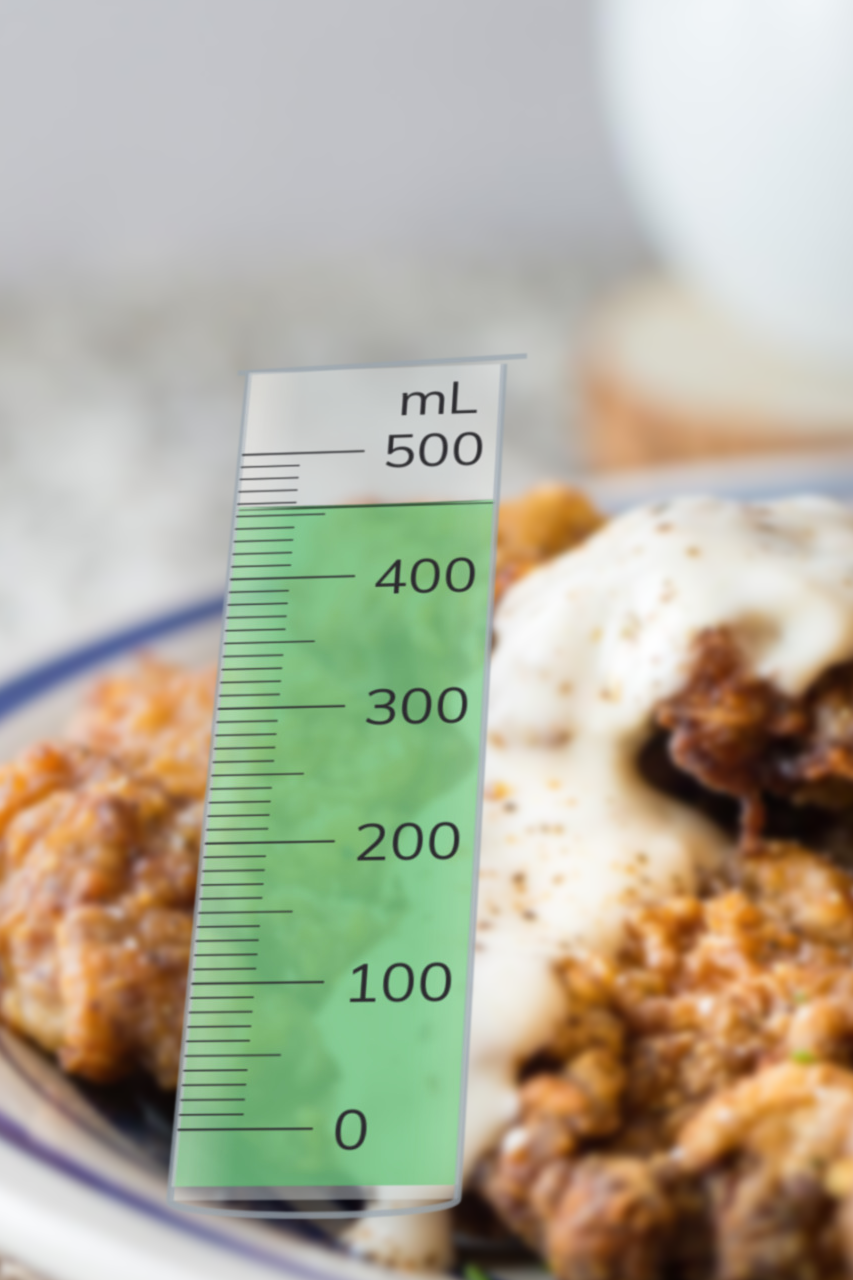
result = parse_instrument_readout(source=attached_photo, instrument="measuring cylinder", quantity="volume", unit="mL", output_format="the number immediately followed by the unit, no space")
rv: 455mL
